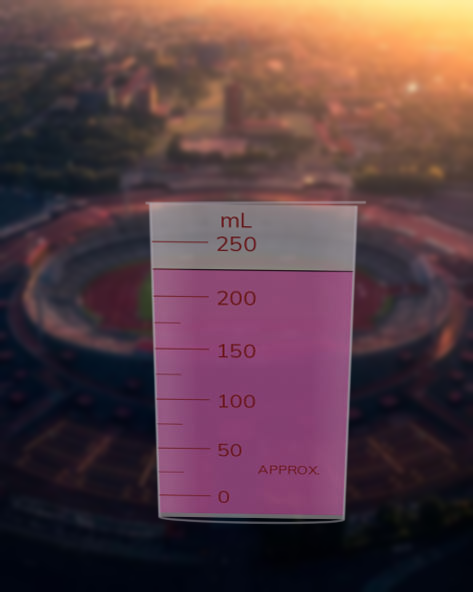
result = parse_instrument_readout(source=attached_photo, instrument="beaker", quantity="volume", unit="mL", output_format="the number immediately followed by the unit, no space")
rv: 225mL
